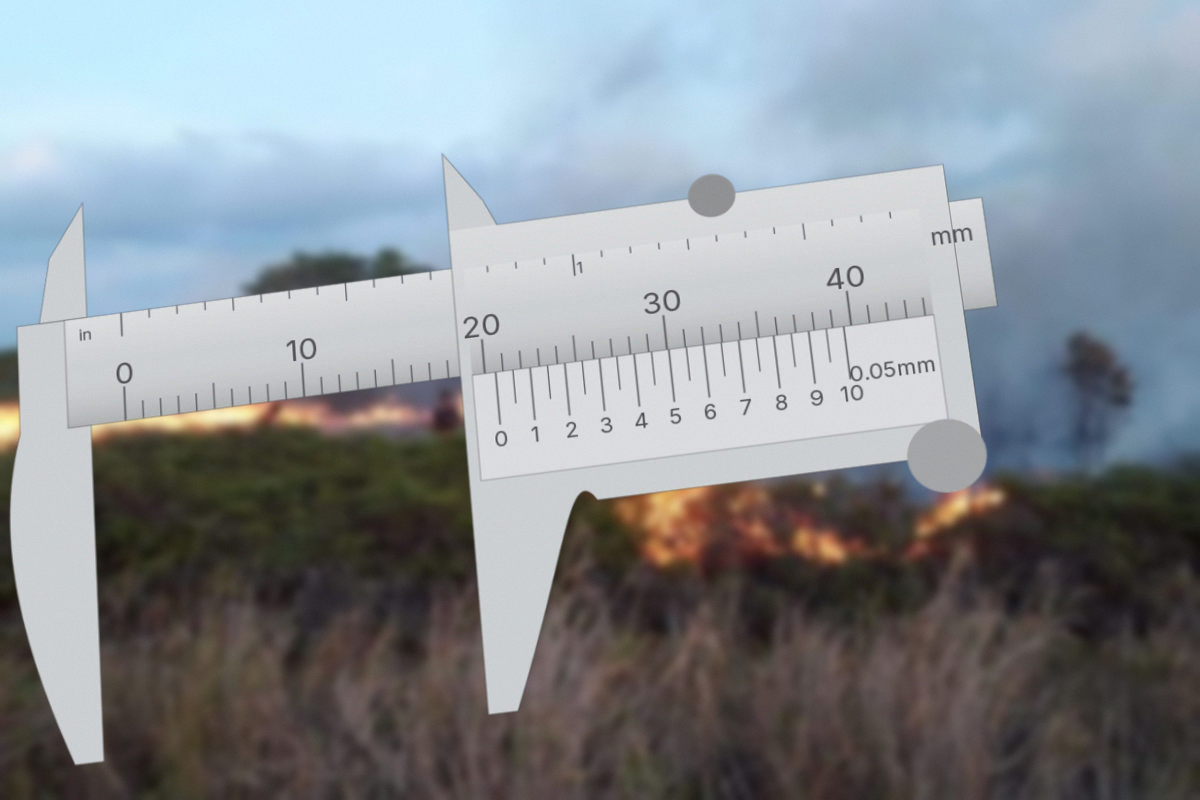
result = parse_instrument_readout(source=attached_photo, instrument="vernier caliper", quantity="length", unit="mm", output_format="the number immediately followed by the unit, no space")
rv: 20.6mm
